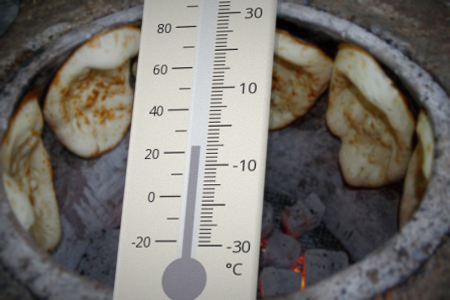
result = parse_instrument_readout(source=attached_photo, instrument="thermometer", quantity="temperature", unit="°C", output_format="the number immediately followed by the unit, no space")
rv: -5°C
